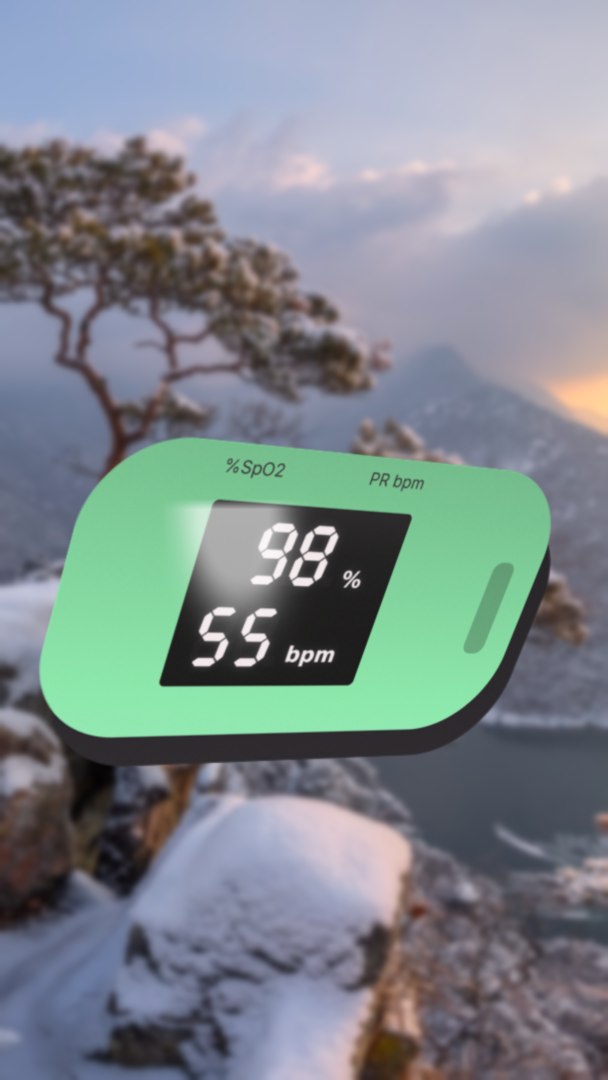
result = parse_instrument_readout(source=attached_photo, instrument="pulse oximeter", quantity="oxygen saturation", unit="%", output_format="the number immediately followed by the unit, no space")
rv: 98%
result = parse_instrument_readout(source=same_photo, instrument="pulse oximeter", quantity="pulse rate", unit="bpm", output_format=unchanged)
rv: 55bpm
